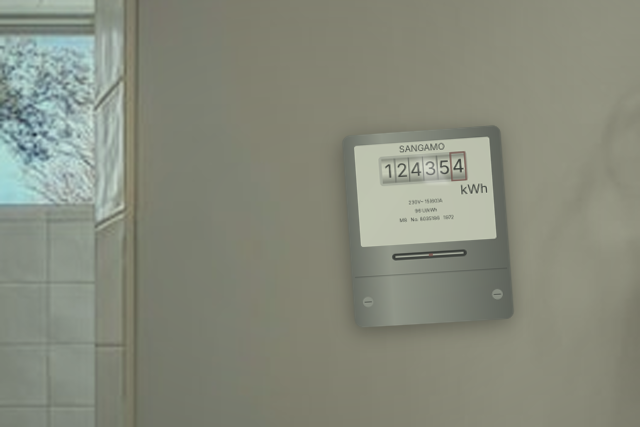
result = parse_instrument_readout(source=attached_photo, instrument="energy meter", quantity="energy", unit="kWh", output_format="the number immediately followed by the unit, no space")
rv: 12435.4kWh
